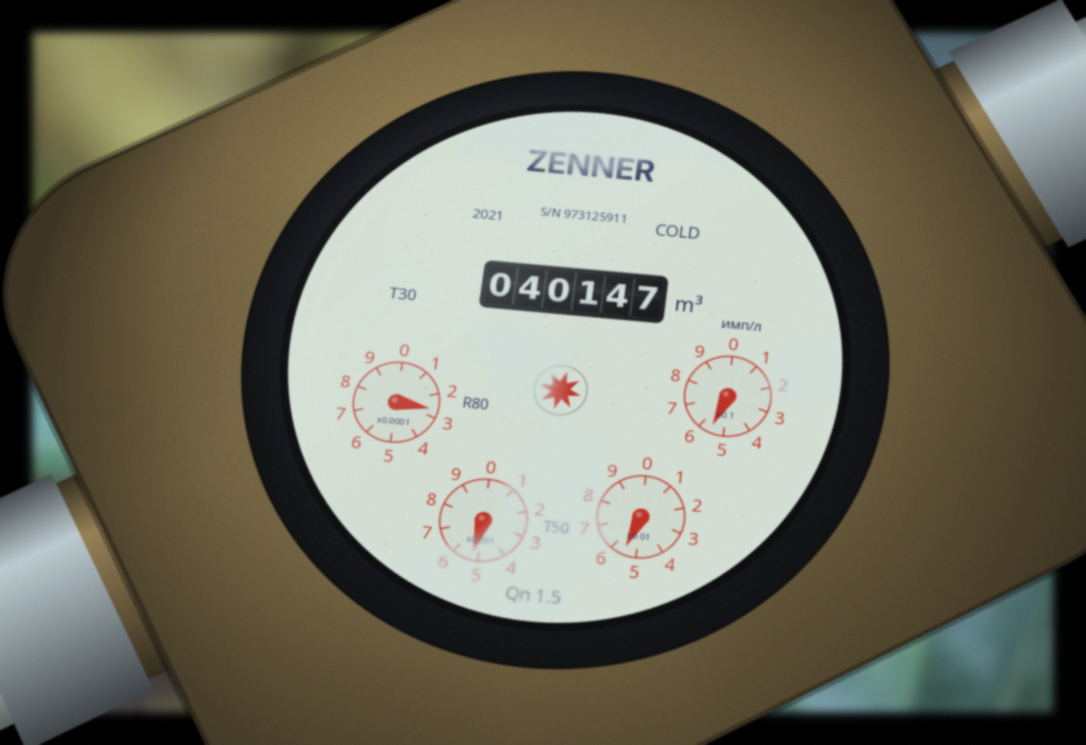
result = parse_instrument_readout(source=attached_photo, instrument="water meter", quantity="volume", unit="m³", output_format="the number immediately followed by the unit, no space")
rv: 40147.5552m³
